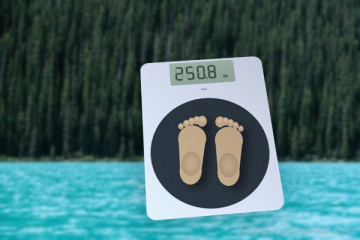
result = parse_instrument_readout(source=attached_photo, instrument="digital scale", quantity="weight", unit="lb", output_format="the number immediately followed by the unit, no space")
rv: 250.8lb
